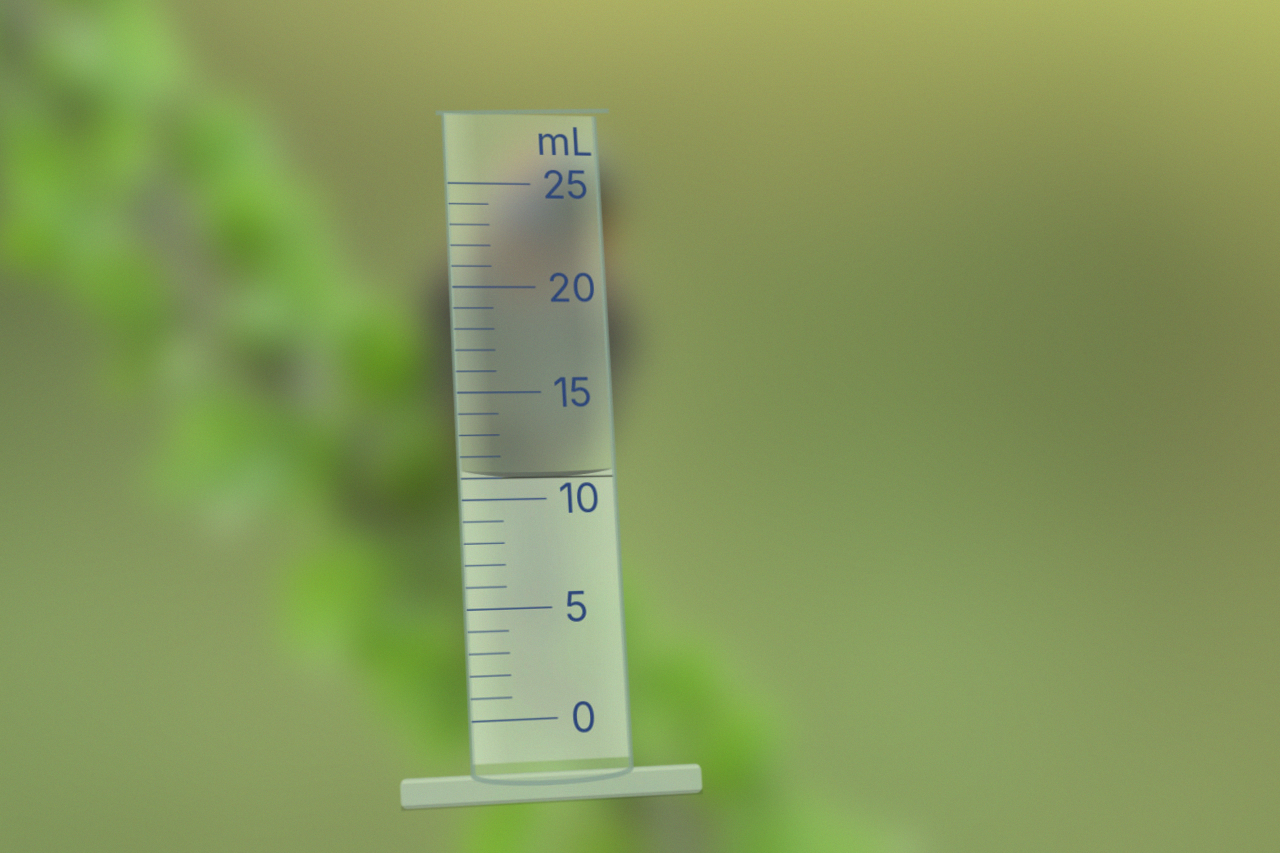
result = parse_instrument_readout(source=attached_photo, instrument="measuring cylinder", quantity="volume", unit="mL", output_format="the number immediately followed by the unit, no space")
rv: 11mL
